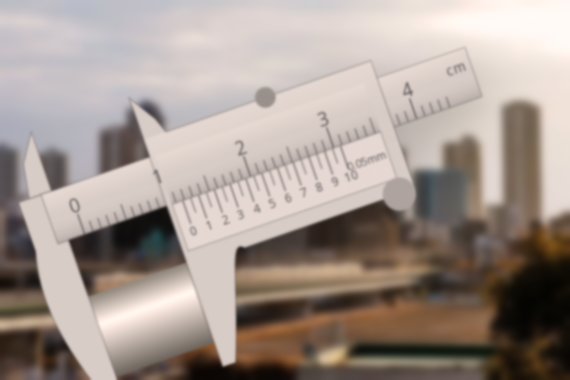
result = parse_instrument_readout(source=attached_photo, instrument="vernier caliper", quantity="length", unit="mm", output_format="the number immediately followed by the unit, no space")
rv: 11.8mm
